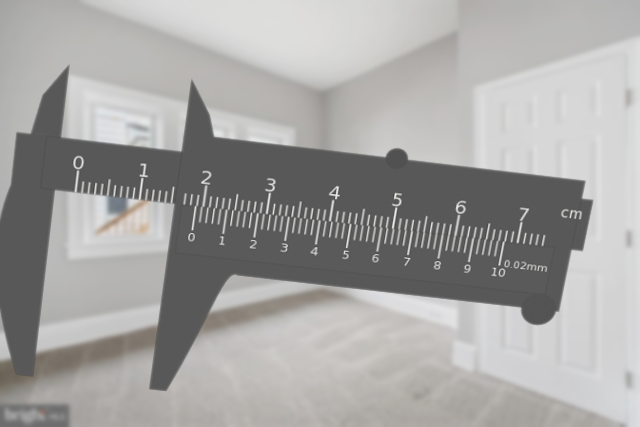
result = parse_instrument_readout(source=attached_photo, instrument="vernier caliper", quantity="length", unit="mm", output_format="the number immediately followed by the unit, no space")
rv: 18.8mm
